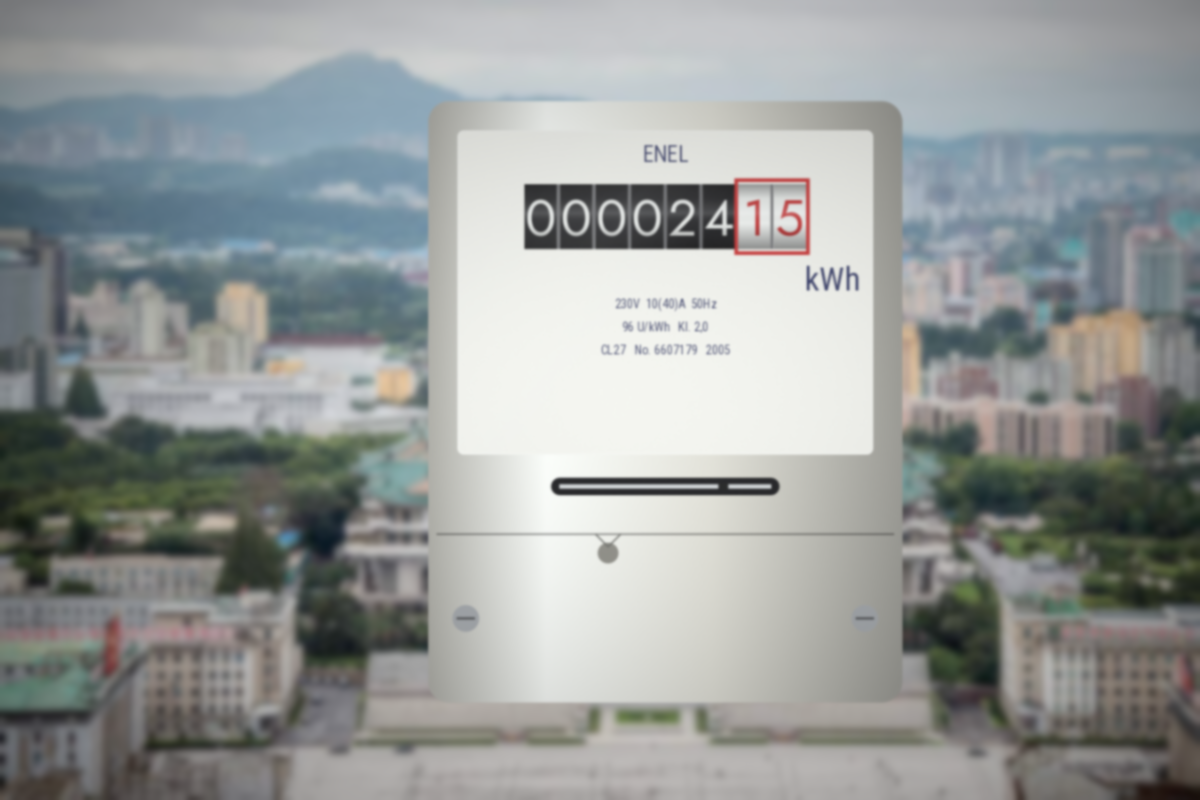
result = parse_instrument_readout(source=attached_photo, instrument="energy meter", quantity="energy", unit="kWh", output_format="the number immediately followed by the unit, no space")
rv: 24.15kWh
